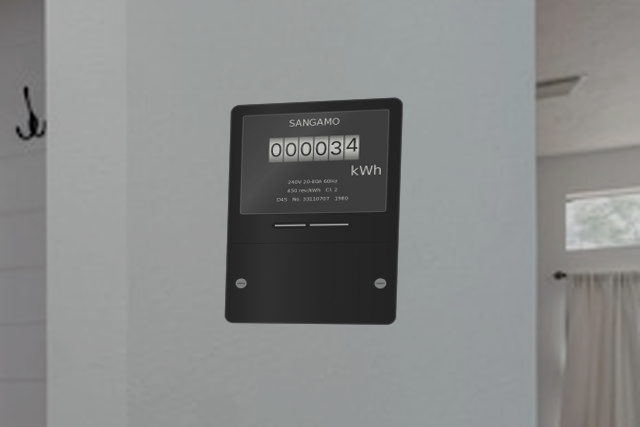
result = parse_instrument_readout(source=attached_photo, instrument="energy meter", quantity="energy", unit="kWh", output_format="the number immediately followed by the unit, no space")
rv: 34kWh
